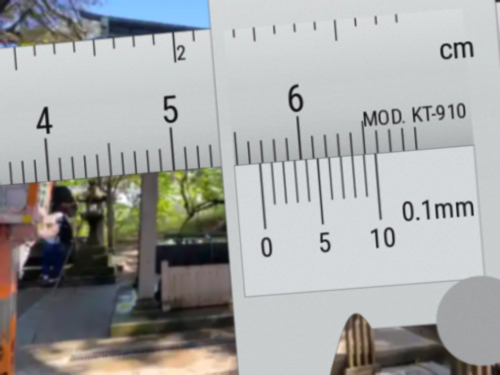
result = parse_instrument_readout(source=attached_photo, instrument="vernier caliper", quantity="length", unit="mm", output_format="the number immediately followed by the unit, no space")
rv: 56.8mm
